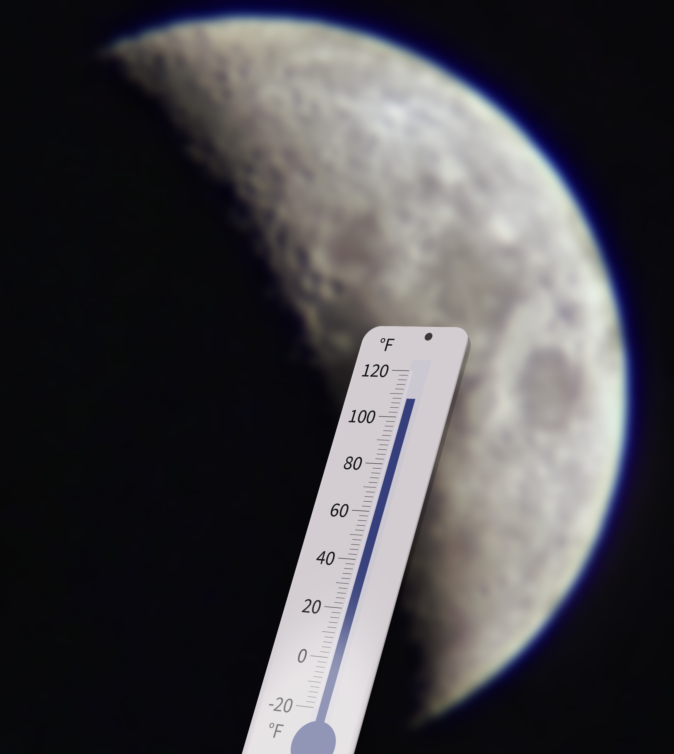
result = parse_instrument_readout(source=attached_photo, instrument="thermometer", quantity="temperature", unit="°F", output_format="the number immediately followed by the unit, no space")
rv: 108°F
